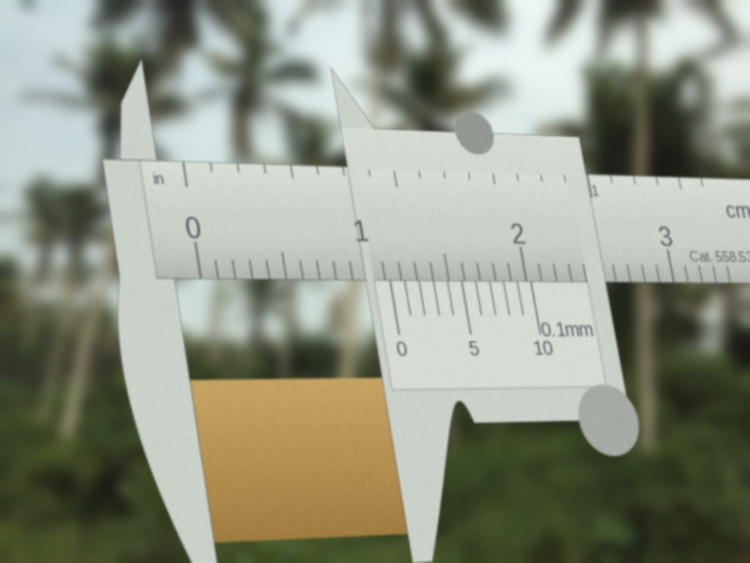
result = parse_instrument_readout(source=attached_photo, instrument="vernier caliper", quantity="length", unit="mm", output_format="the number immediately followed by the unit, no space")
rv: 11.3mm
